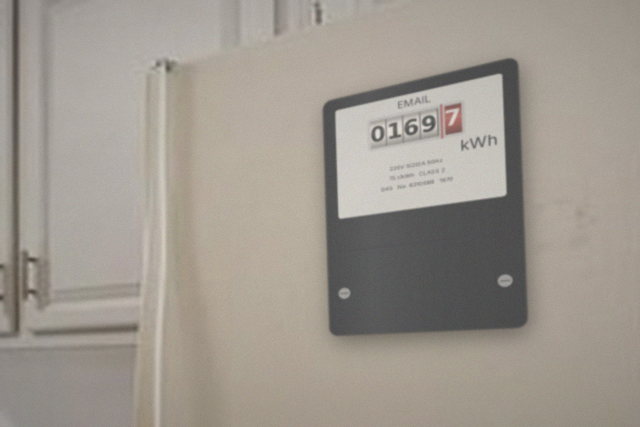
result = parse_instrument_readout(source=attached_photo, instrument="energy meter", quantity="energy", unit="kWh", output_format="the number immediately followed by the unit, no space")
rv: 169.7kWh
